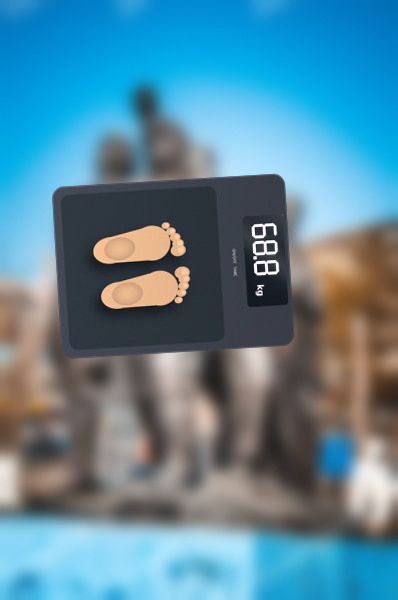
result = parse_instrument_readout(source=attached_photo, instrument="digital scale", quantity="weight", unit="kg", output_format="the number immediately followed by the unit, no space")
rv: 68.8kg
